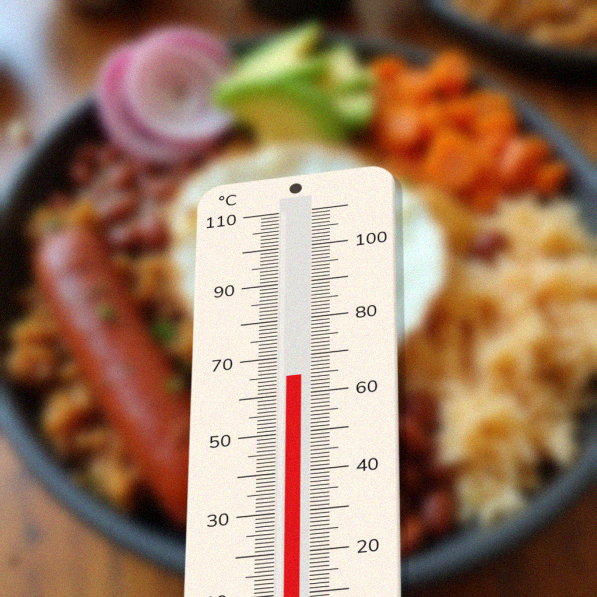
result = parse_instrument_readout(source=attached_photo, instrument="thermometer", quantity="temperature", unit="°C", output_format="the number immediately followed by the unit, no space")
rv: 65°C
